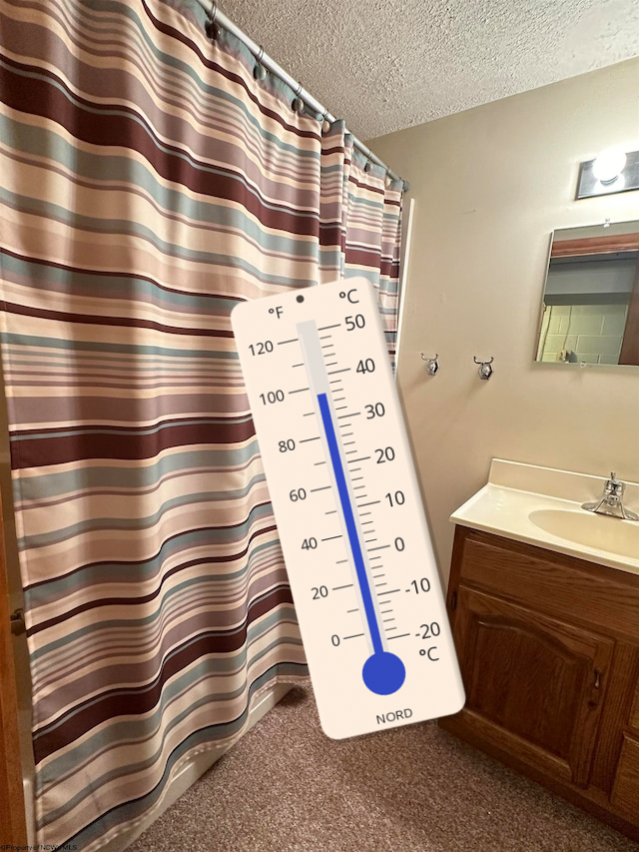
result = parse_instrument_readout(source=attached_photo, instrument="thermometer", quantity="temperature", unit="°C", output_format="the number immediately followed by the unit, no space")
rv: 36°C
